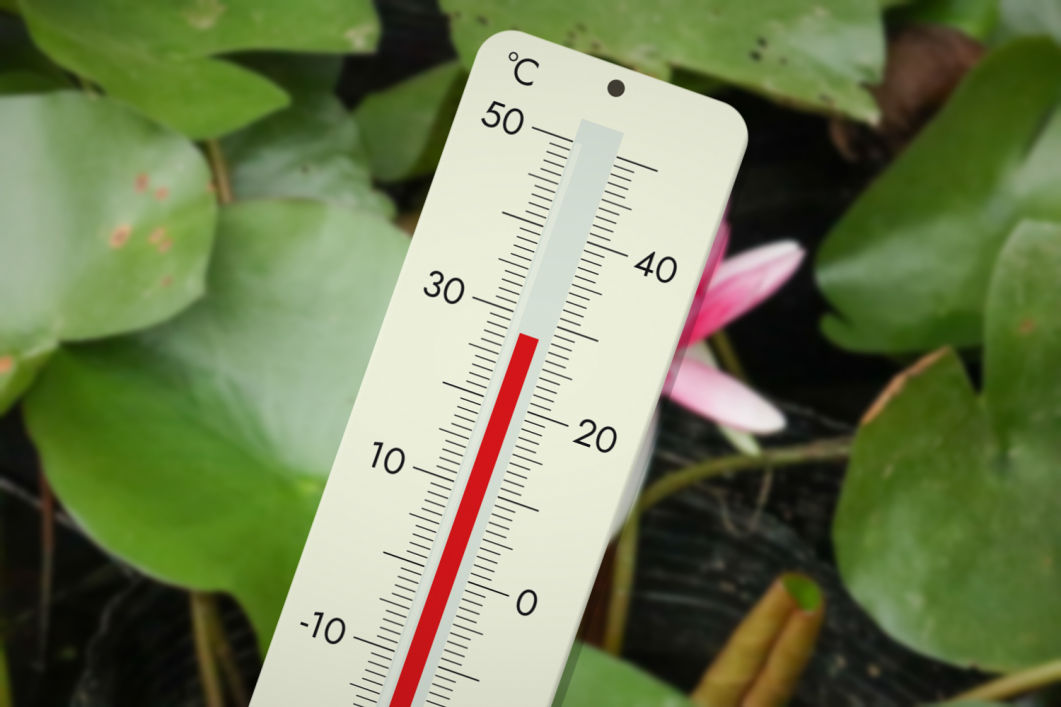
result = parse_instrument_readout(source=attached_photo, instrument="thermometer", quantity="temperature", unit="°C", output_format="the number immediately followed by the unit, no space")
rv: 28°C
